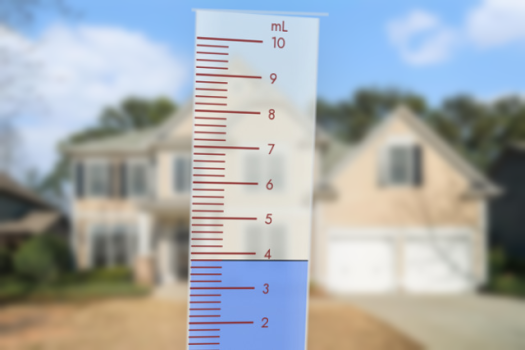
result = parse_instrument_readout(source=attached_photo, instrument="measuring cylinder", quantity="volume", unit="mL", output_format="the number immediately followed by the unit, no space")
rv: 3.8mL
